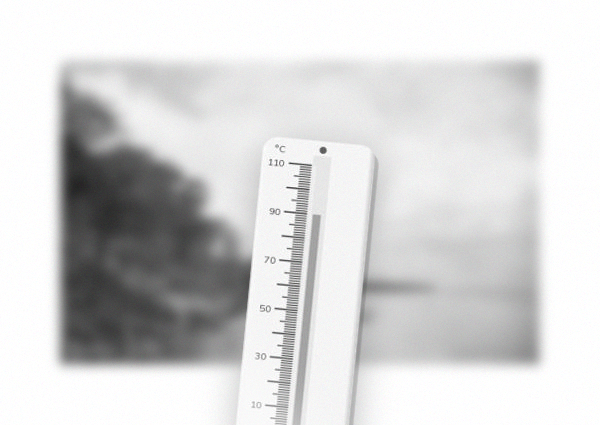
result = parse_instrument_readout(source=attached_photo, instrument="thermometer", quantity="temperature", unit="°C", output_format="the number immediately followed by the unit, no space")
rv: 90°C
